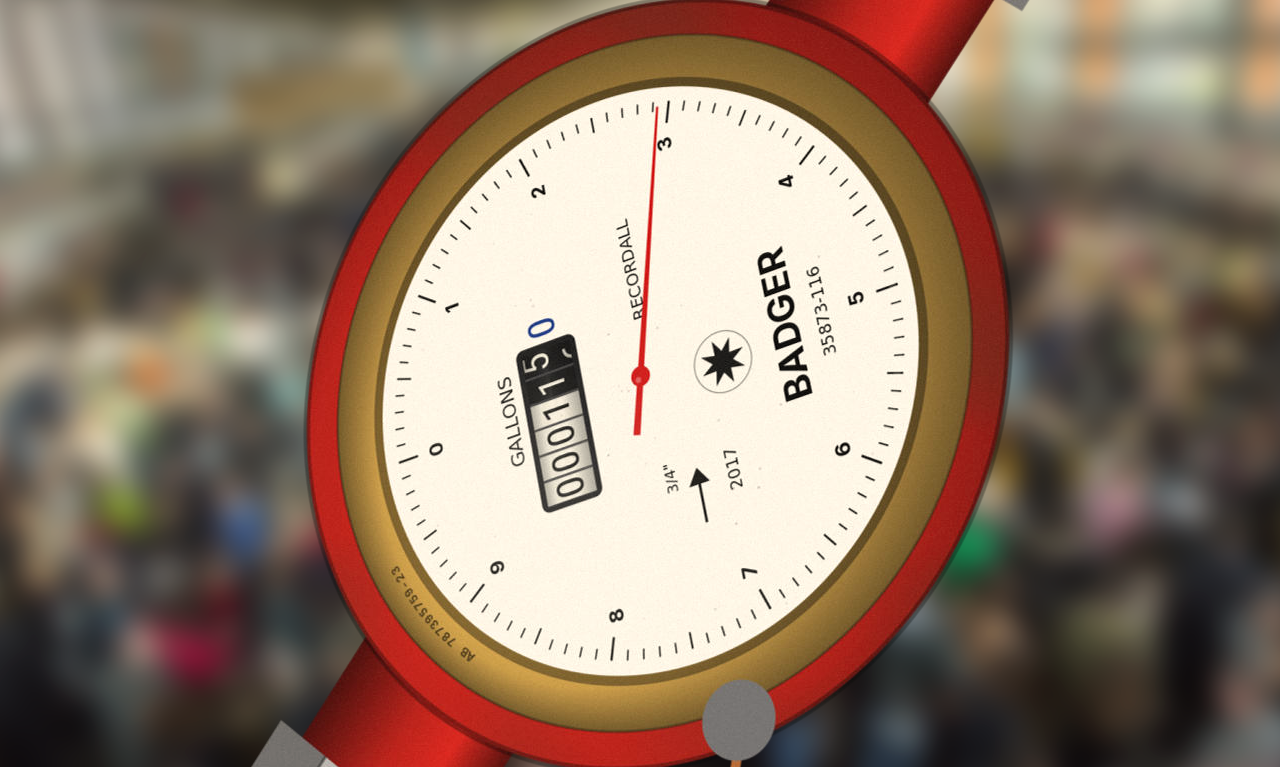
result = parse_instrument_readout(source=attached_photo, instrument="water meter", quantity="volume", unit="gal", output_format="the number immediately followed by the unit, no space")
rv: 1152.9gal
